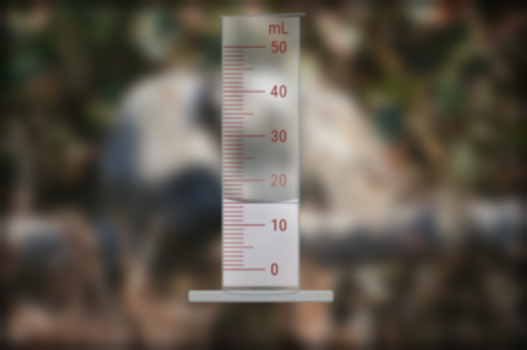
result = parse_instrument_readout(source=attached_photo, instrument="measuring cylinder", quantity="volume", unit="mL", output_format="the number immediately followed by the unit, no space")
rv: 15mL
